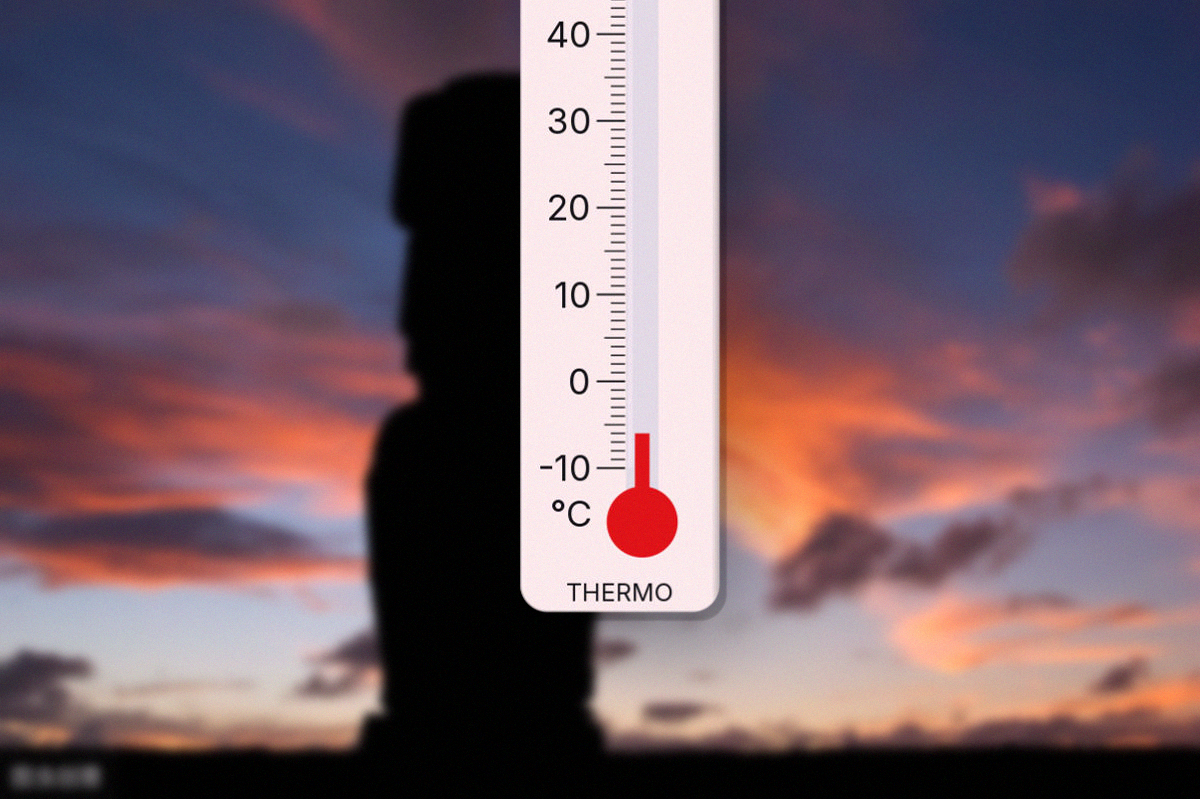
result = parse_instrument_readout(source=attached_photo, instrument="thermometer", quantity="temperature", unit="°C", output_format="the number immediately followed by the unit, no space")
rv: -6°C
